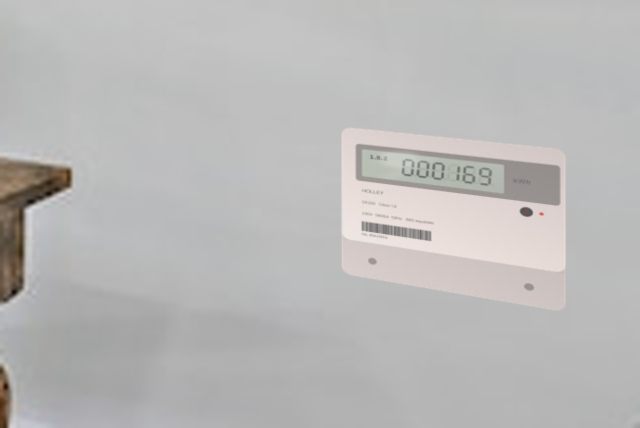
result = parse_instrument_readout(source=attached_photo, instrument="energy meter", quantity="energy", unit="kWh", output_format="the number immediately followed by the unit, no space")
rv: 169kWh
